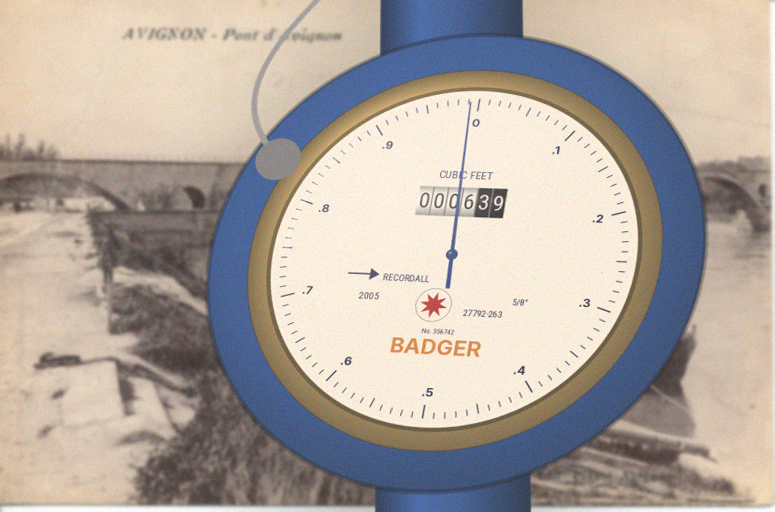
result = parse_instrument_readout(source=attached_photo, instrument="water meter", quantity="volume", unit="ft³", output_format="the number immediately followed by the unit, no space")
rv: 638.99ft³
